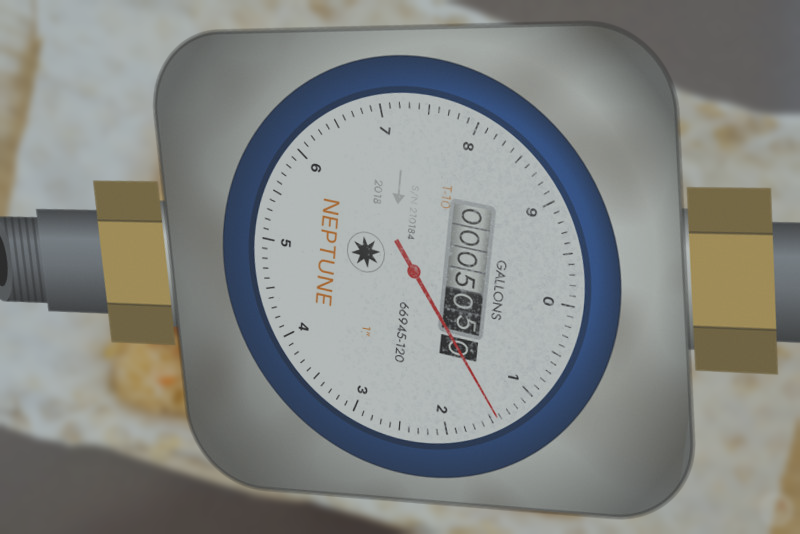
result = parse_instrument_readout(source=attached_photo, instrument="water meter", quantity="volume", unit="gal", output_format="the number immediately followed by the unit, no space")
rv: 5051.4gal
